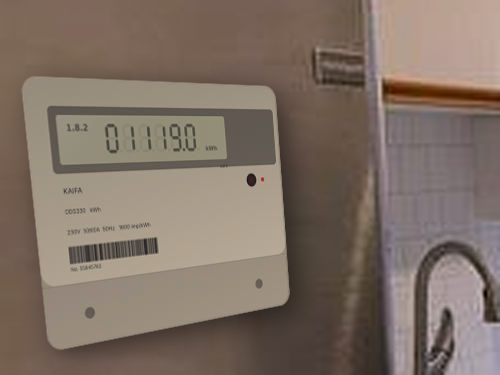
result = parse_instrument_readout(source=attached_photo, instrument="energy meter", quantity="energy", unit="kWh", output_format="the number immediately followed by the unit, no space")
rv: 1119.0kWh
